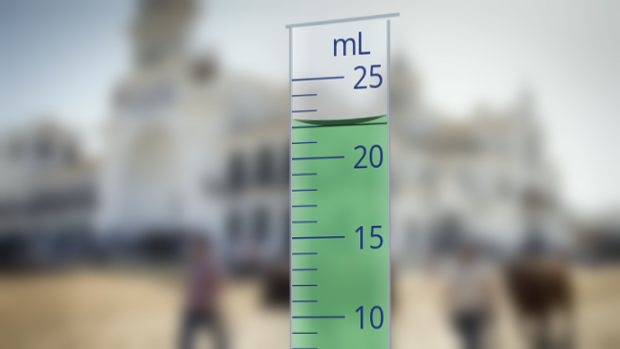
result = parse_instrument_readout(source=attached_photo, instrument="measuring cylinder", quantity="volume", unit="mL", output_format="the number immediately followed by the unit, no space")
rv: 22mL
